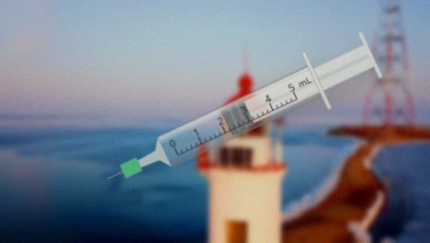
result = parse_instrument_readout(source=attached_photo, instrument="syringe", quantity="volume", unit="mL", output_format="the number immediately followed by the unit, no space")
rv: 2.2mL
